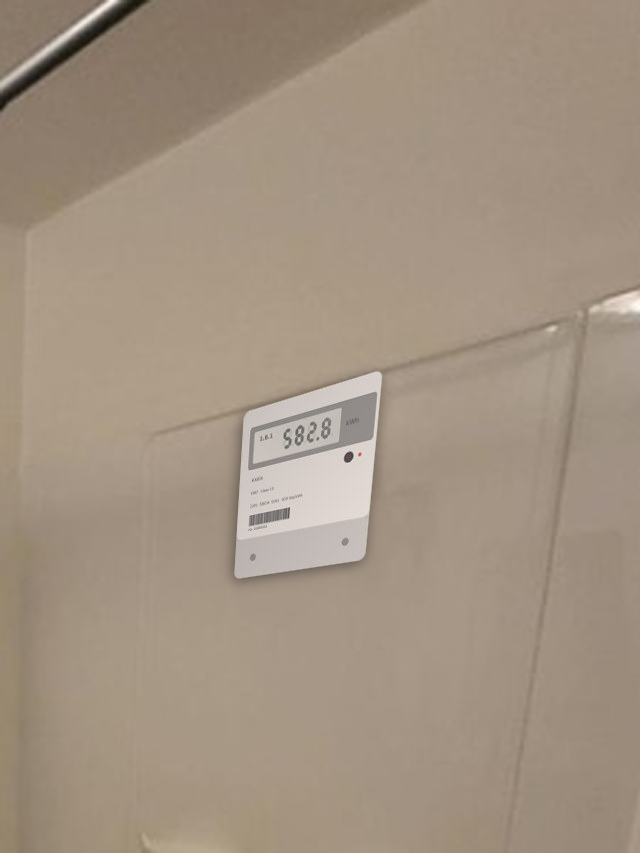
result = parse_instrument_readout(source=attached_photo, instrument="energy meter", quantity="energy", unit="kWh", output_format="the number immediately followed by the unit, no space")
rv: 582.8kWh
